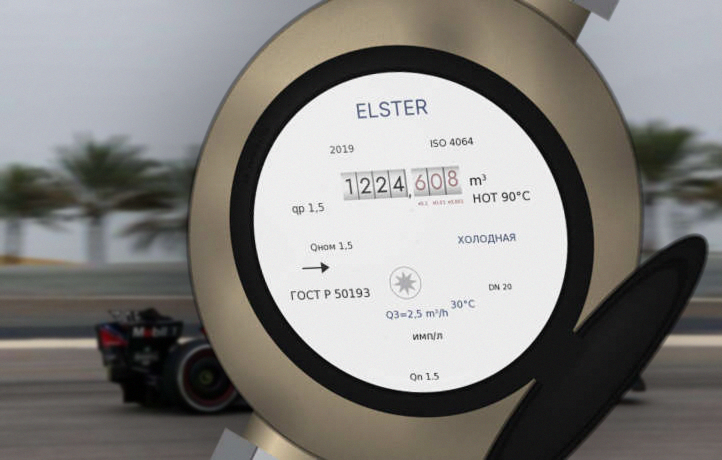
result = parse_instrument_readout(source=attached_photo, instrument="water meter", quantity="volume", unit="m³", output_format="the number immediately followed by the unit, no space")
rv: 1224.608m³
